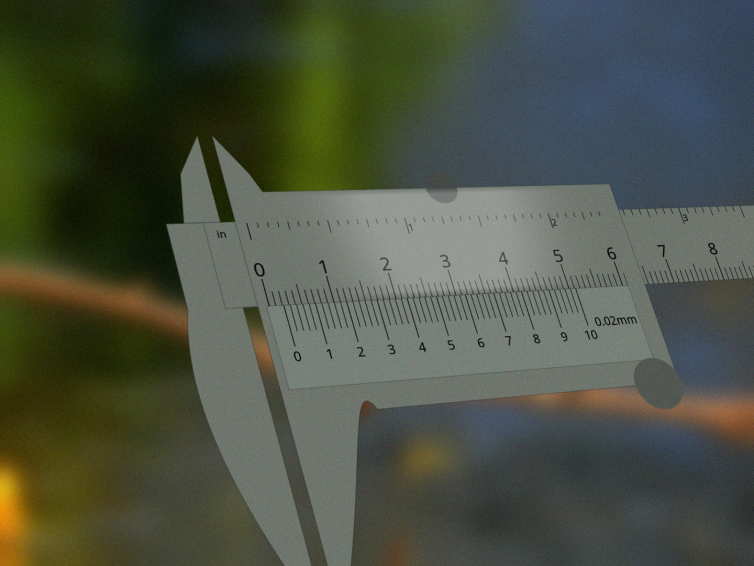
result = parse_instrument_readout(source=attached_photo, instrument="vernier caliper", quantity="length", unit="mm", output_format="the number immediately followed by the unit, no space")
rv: 2.2mm
